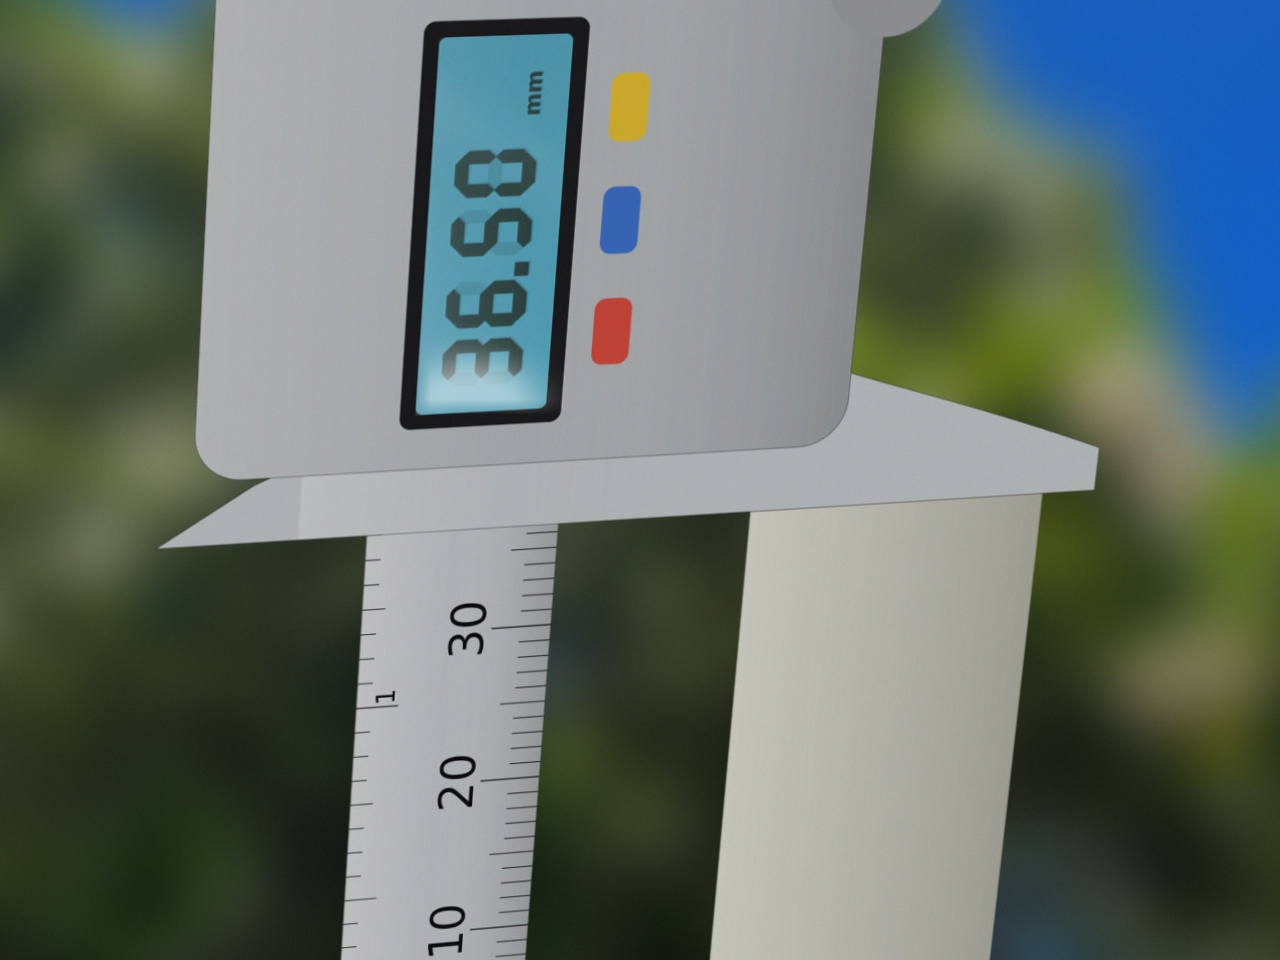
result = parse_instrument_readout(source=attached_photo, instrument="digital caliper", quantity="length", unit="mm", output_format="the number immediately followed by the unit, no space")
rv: 36.50mm
